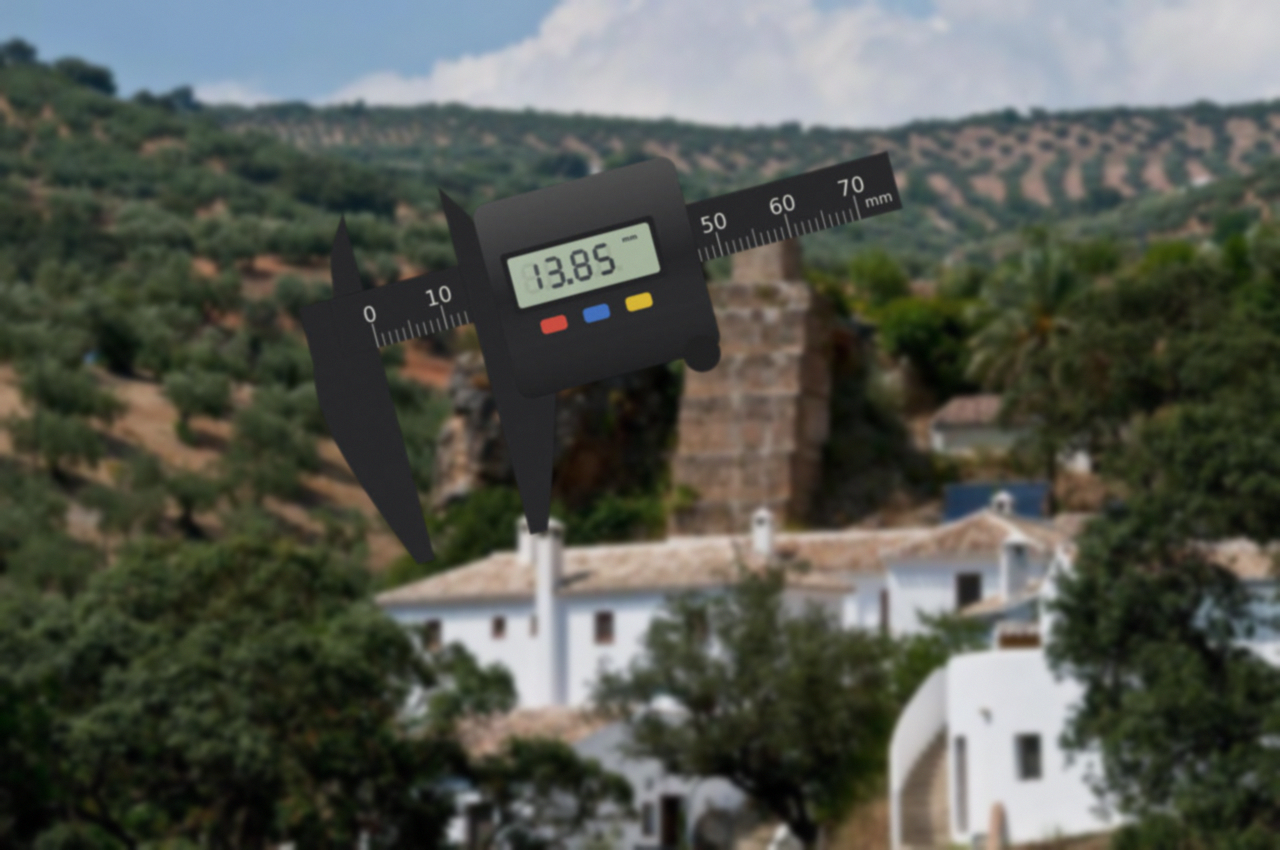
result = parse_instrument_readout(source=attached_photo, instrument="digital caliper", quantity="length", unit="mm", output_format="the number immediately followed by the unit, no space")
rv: 13.85mm
